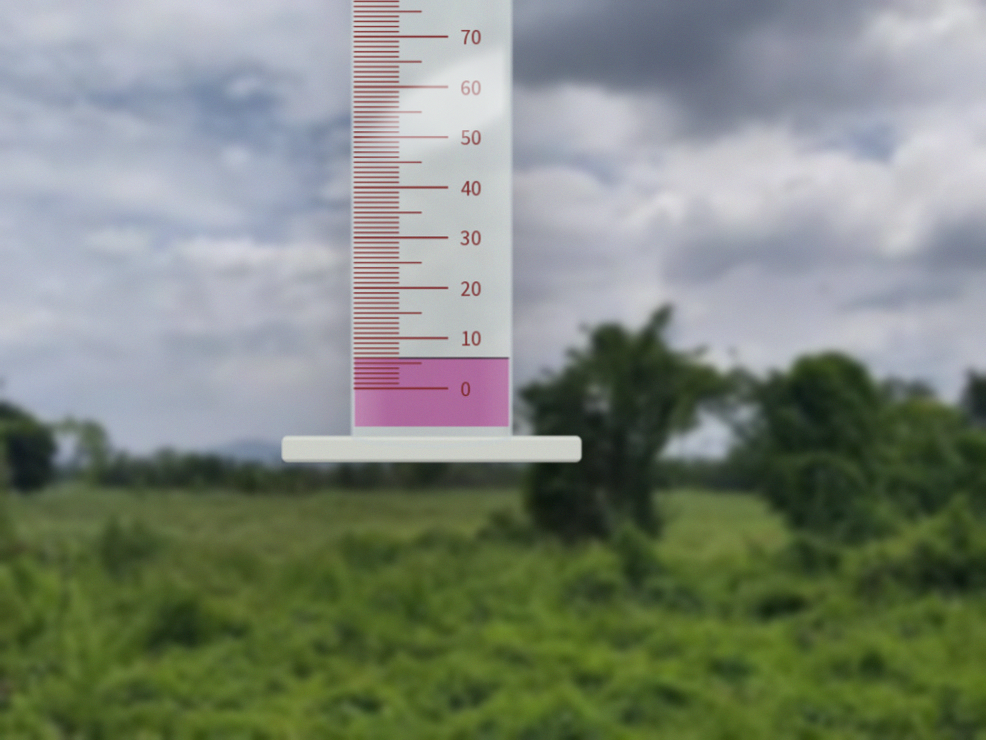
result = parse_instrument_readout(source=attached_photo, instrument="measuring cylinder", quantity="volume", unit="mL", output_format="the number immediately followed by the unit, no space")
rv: 6mL
